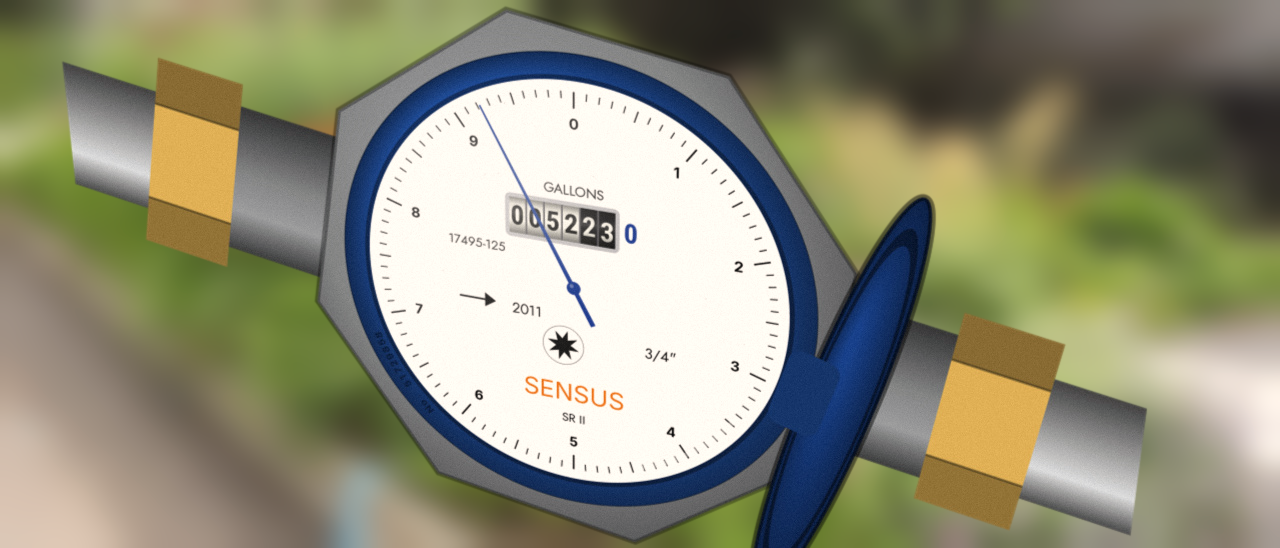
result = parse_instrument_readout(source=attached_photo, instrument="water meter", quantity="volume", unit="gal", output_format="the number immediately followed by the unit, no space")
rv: 52229.2gal
